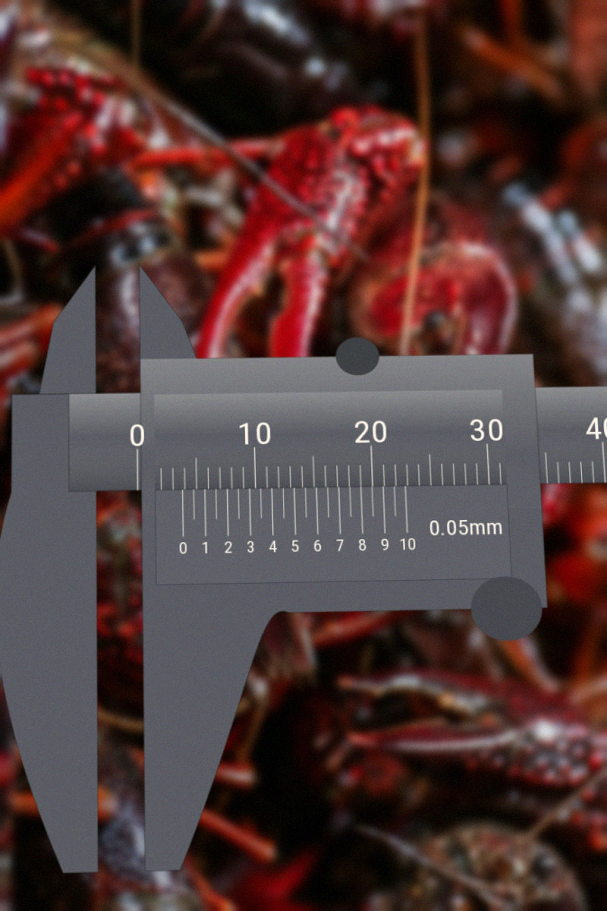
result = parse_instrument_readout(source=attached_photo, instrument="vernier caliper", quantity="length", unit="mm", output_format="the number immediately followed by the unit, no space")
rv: 3.8mm
